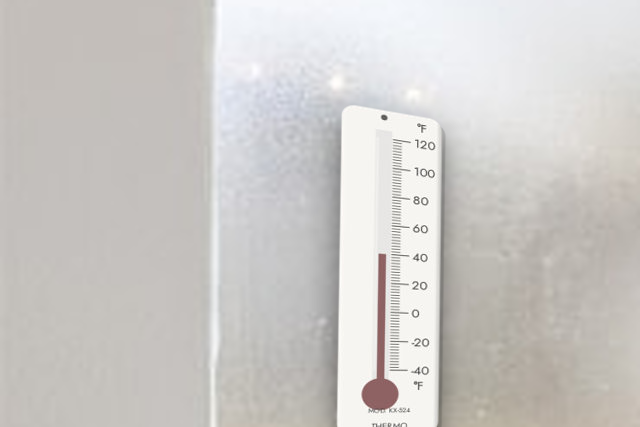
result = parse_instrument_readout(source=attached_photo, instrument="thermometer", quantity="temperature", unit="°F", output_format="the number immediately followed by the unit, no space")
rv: 40°F
